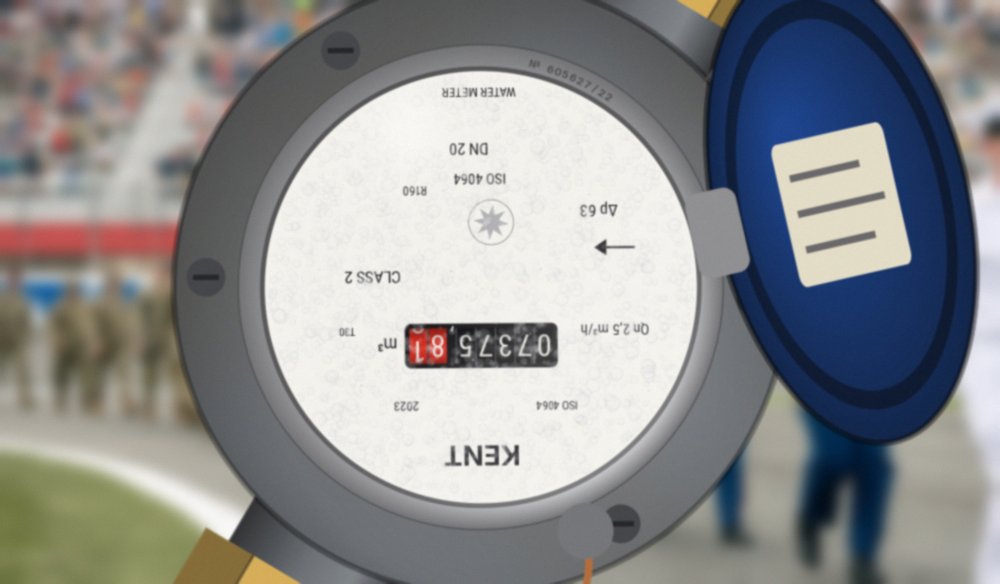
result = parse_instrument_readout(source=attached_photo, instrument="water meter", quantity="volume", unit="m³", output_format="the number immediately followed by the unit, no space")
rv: 7375.81m³
